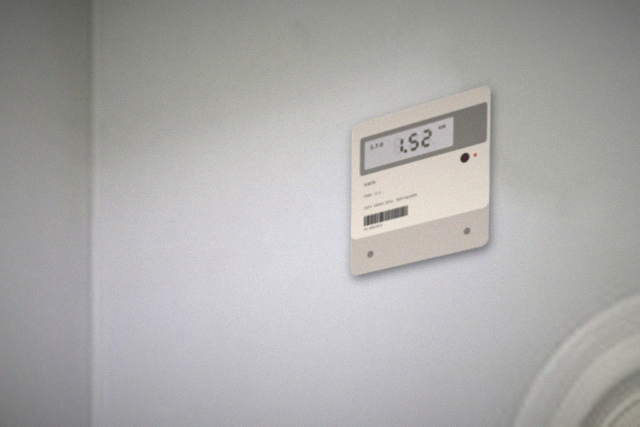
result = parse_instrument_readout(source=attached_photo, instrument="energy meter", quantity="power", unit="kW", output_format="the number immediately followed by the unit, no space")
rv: 1.52kW
